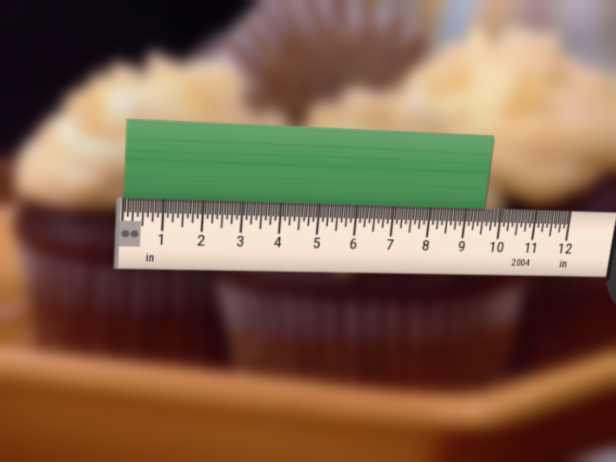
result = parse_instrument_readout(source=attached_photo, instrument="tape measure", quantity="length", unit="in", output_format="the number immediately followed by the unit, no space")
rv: 9.5in
